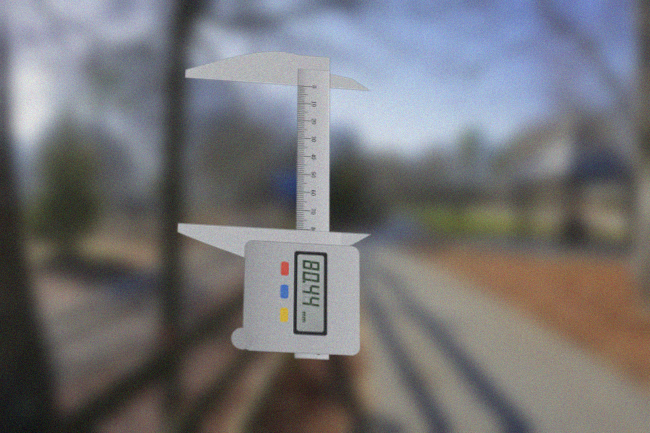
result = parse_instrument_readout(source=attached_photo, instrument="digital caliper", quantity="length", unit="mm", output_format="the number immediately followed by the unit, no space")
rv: 80.44mm
